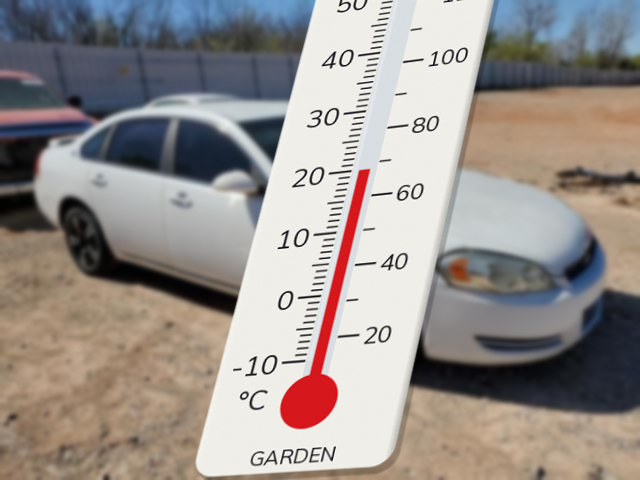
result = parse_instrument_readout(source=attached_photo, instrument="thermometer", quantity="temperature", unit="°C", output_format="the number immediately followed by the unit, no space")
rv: 20°C
